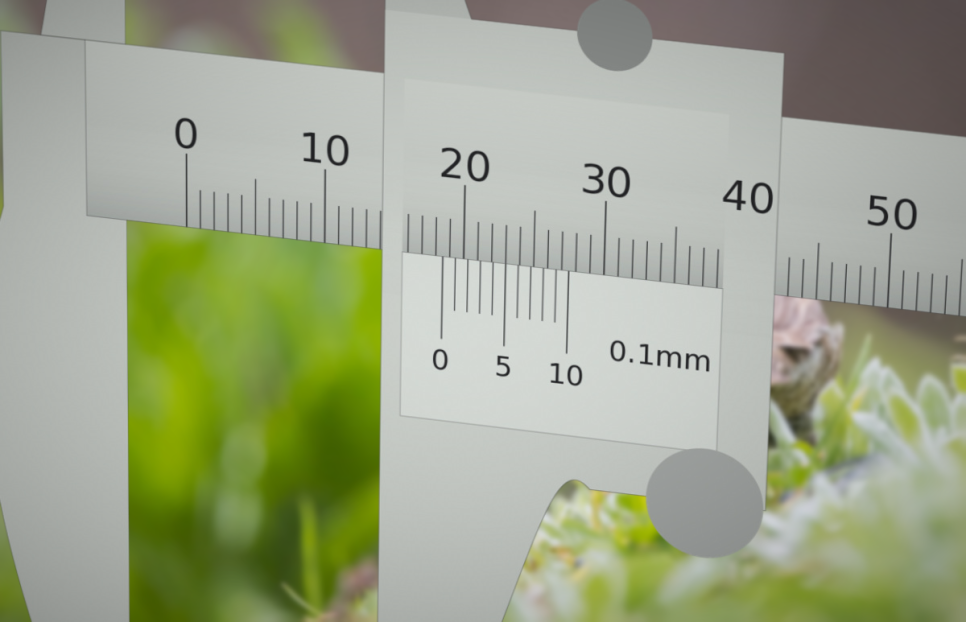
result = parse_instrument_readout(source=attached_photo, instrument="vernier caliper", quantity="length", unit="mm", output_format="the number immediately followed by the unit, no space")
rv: 18.5mm
